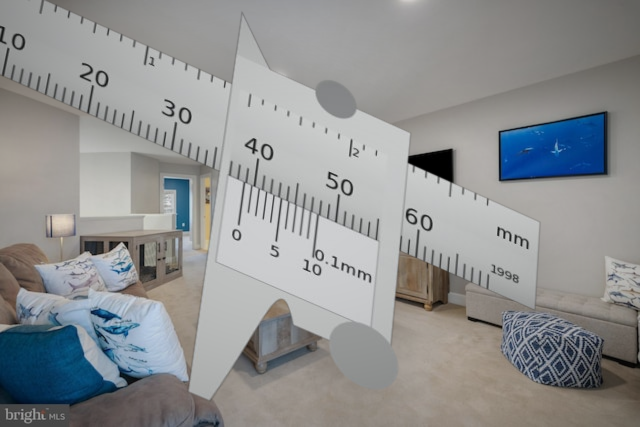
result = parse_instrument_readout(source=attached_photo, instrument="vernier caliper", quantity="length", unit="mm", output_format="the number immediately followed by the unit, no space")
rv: 38.8mm
